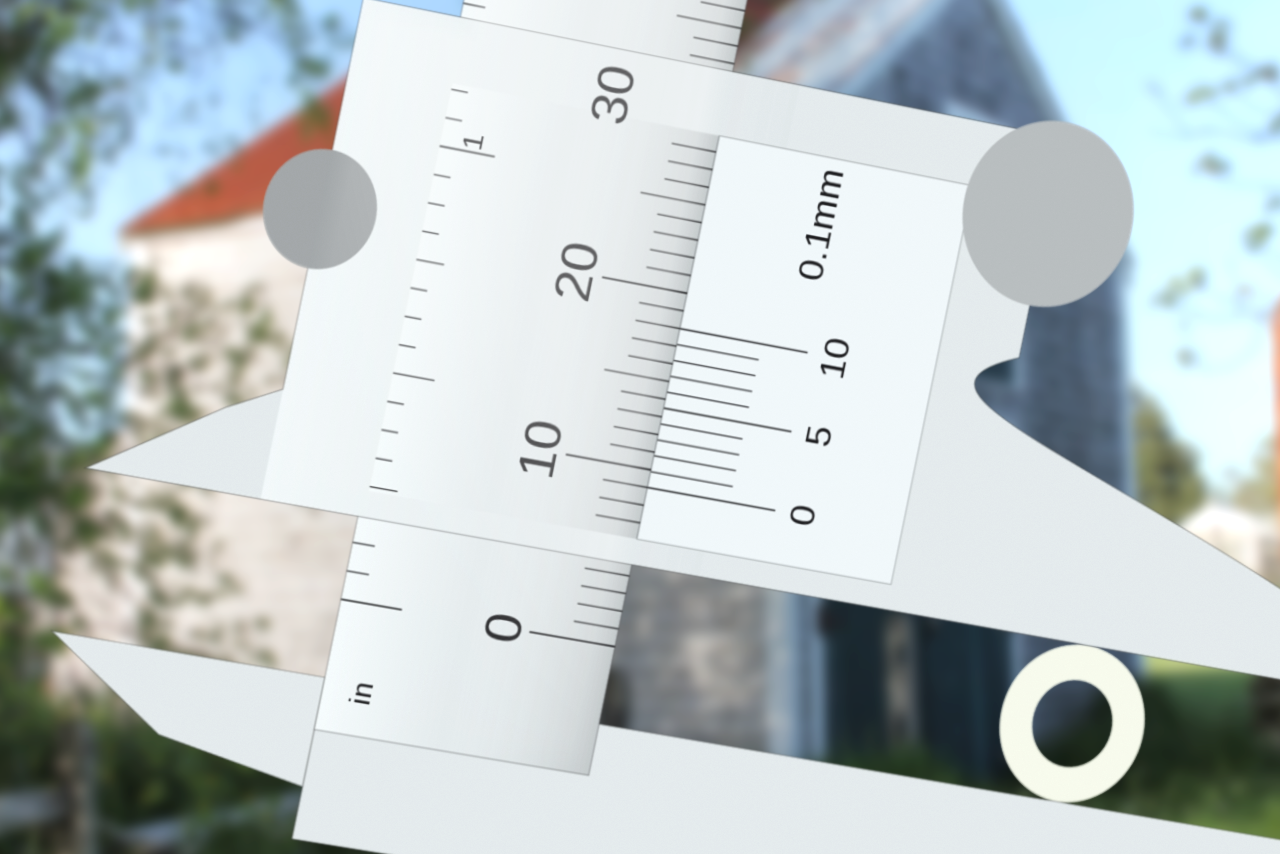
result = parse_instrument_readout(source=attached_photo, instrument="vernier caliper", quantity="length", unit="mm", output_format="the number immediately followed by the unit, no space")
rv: 9.0mm
